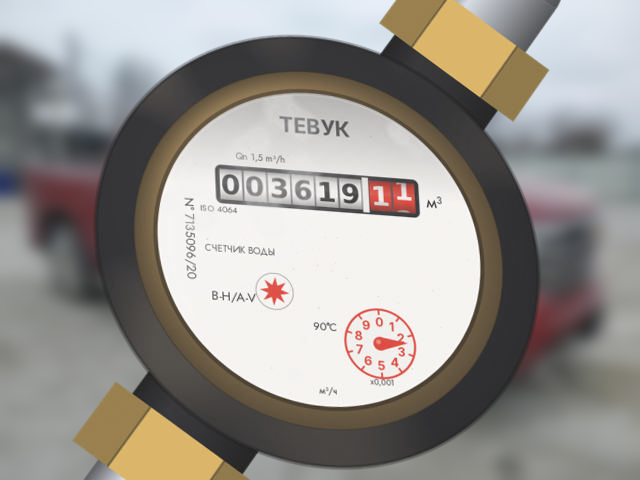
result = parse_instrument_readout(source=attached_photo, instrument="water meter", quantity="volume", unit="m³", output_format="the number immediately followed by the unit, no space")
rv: 3619.112m³
